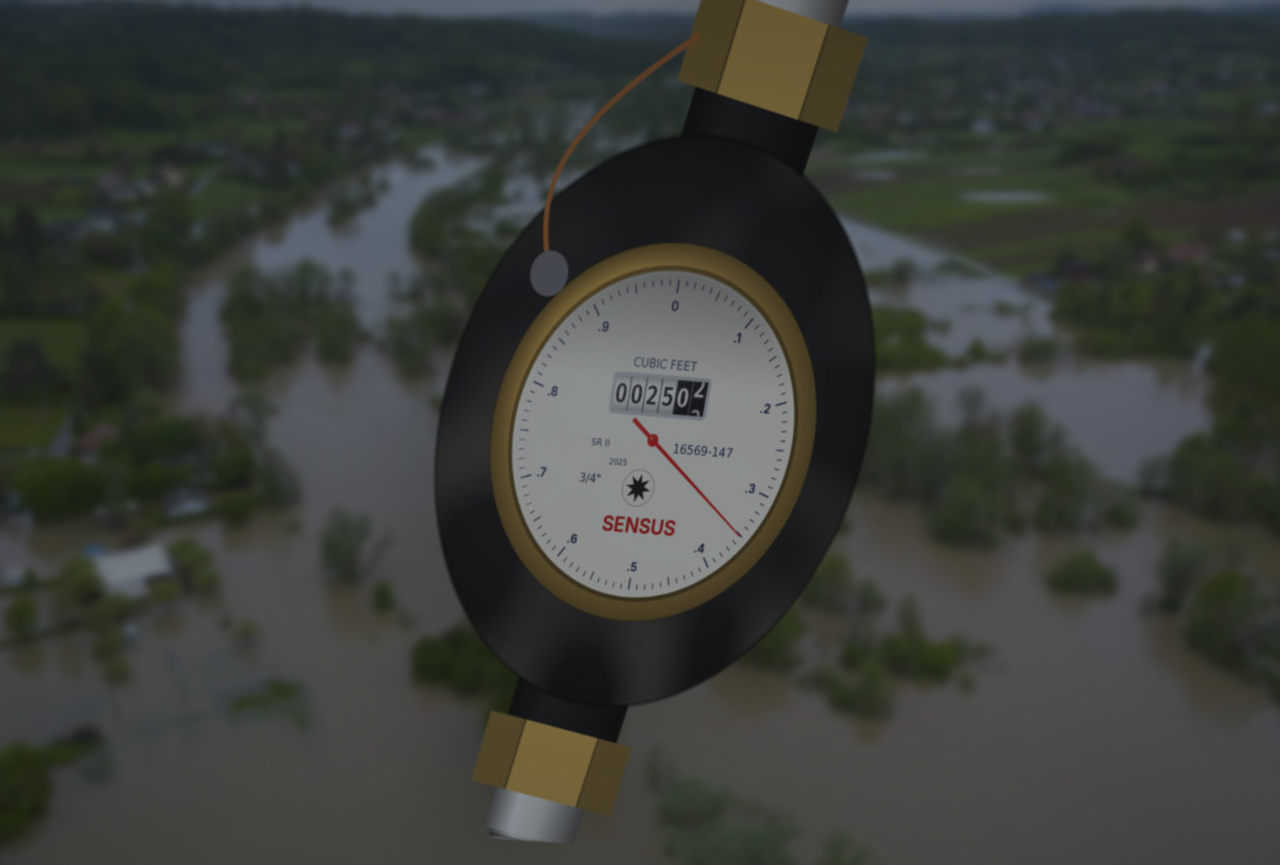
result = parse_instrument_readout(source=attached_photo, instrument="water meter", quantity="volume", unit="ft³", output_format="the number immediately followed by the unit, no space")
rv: 2502.35ft³
